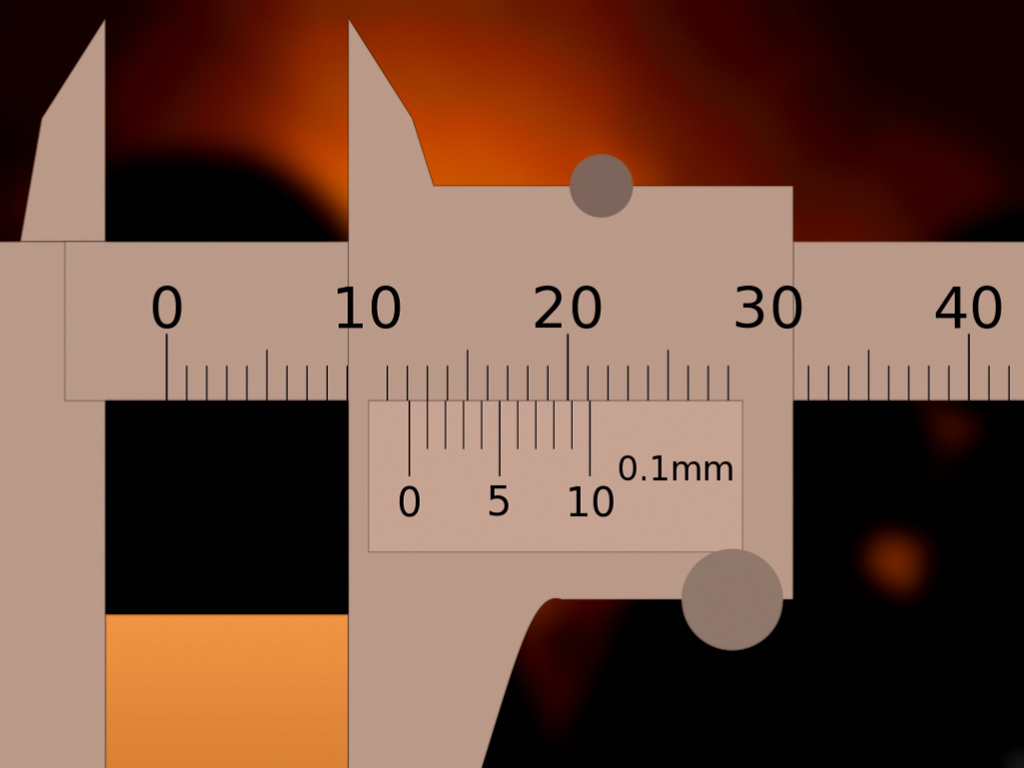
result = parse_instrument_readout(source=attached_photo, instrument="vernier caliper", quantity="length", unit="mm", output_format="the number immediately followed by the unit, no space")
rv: 12.1mm
